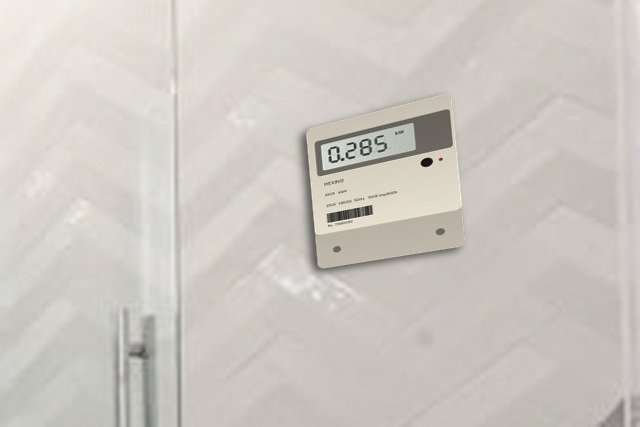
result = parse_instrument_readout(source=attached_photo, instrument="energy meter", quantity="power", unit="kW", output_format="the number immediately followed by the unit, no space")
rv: 0.285kW
